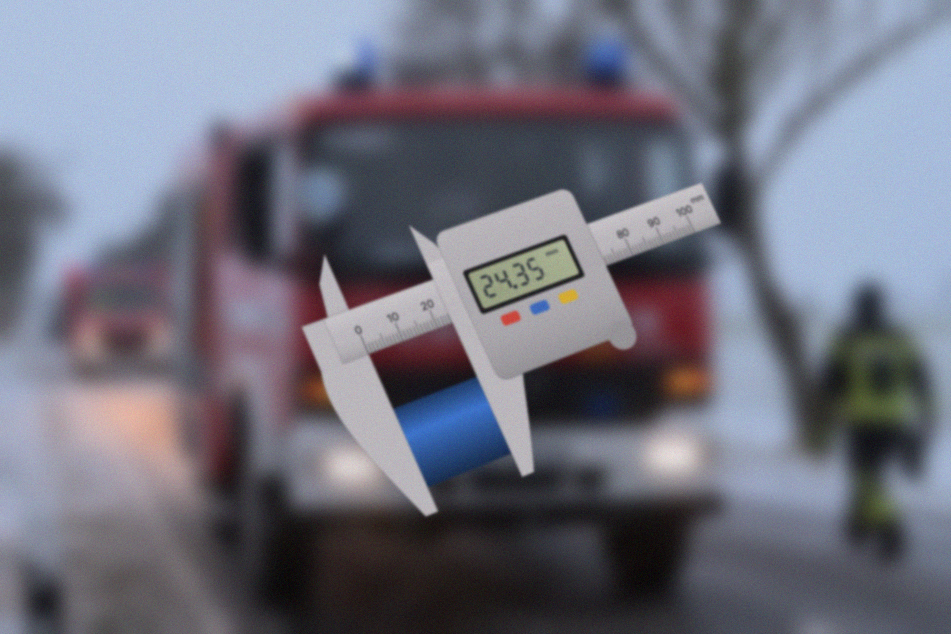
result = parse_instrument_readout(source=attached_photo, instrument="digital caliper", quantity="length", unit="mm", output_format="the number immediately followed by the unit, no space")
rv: 24.35mm
